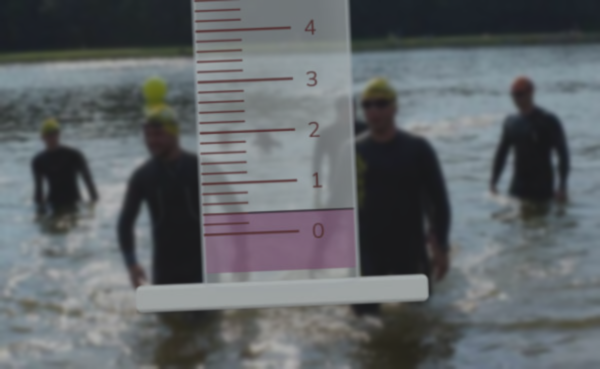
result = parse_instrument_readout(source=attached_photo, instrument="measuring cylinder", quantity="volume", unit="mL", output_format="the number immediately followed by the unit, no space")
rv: 0.4mL
